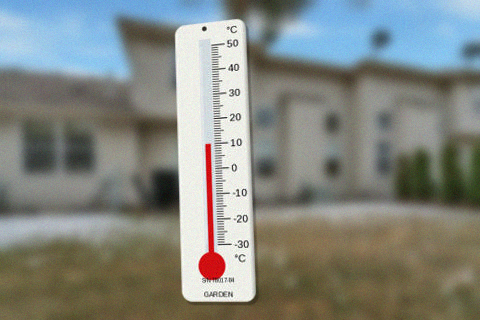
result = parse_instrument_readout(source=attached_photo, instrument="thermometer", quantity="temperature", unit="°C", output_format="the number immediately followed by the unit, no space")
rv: 10°C
